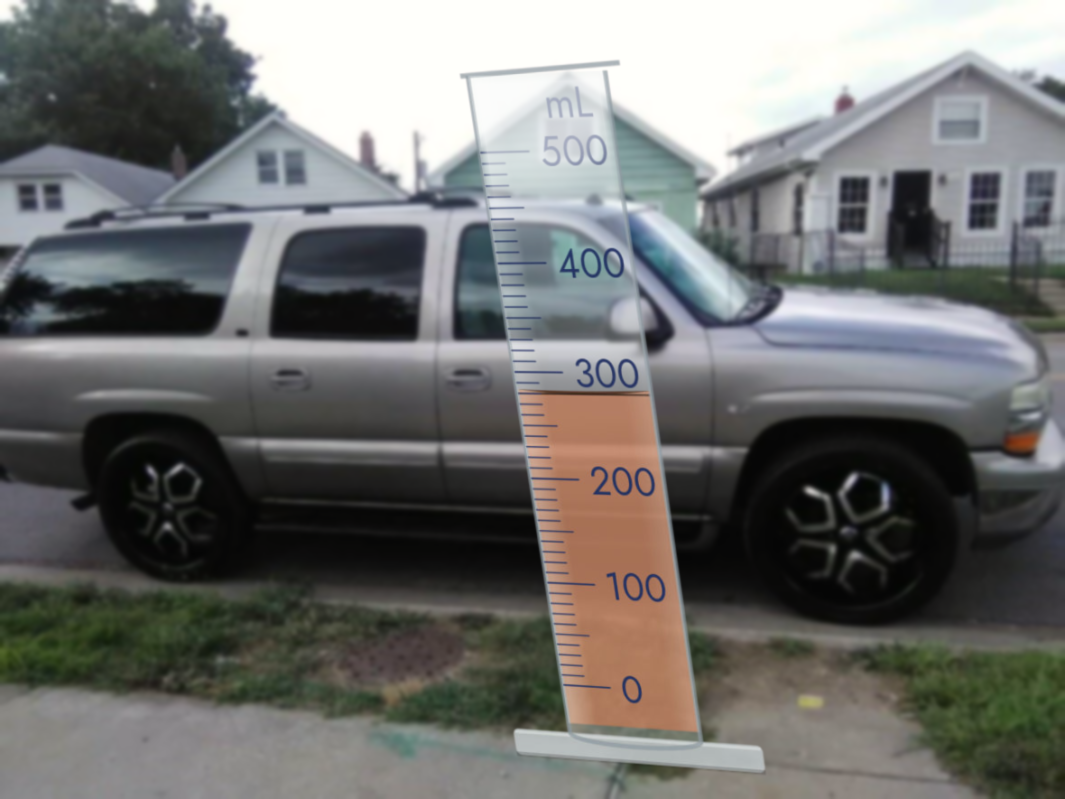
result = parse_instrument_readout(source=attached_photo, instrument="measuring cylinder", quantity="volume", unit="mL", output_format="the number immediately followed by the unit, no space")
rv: 280mL
